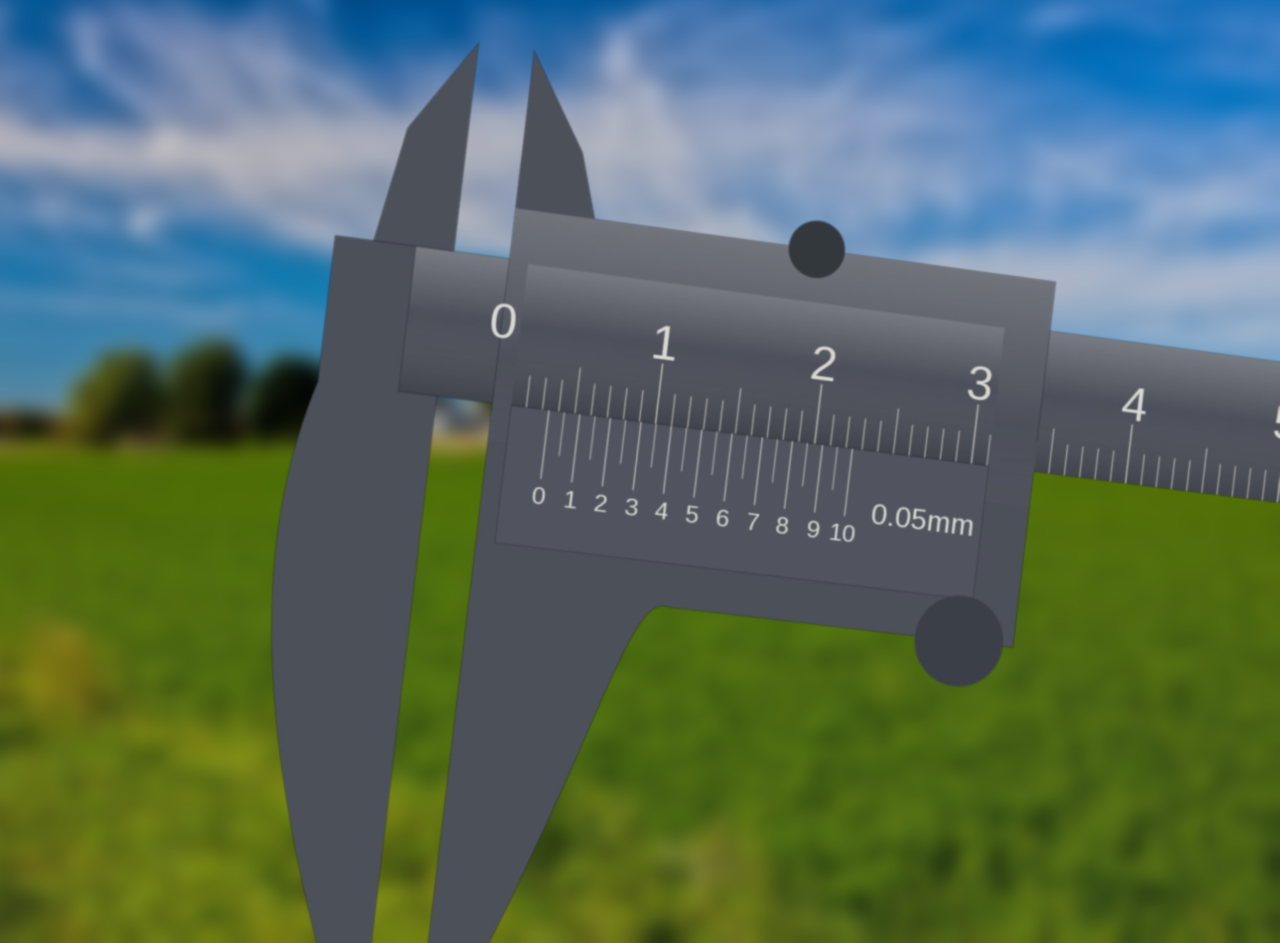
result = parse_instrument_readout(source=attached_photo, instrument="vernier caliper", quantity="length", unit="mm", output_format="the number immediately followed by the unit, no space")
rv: 3.4mm
